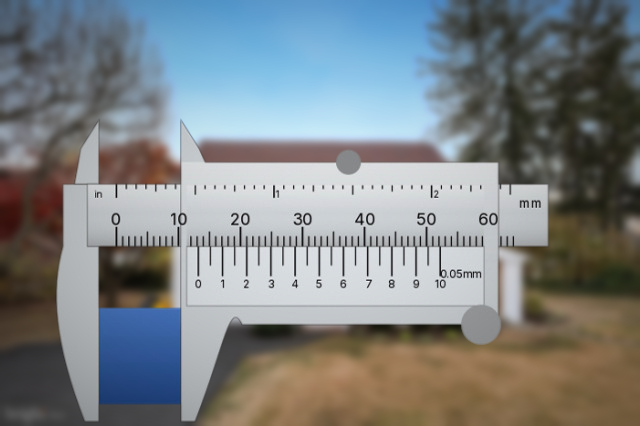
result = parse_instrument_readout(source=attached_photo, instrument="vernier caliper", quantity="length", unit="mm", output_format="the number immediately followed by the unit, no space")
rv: 13.2mm
